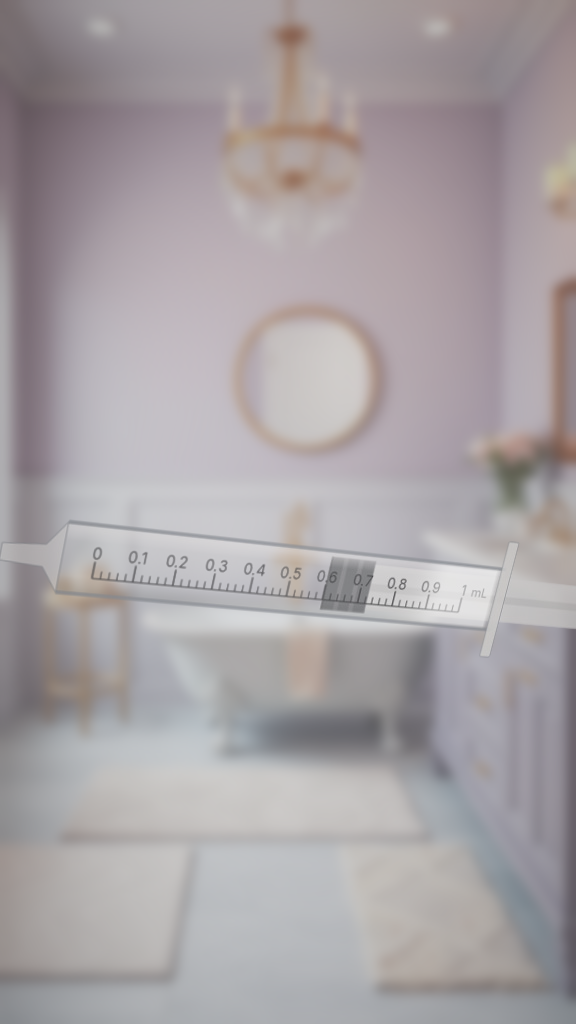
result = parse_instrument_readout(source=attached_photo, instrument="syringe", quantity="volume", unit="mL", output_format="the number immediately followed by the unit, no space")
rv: 0.6mL
